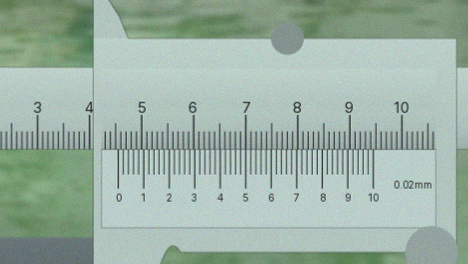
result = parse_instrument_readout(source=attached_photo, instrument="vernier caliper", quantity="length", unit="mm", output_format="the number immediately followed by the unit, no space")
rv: 45.5mm
